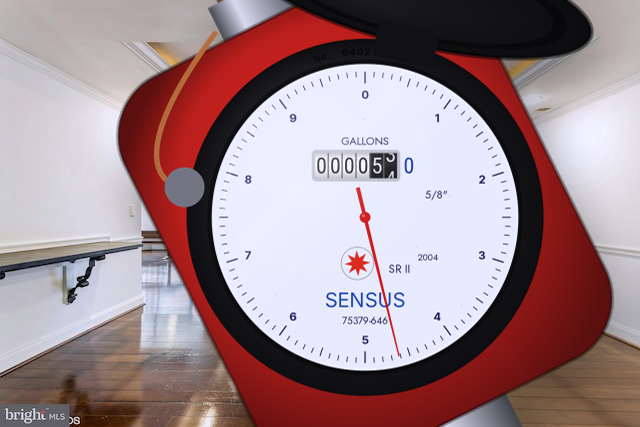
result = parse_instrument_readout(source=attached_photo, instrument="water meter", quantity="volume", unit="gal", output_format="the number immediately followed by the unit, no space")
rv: 534.6gal
